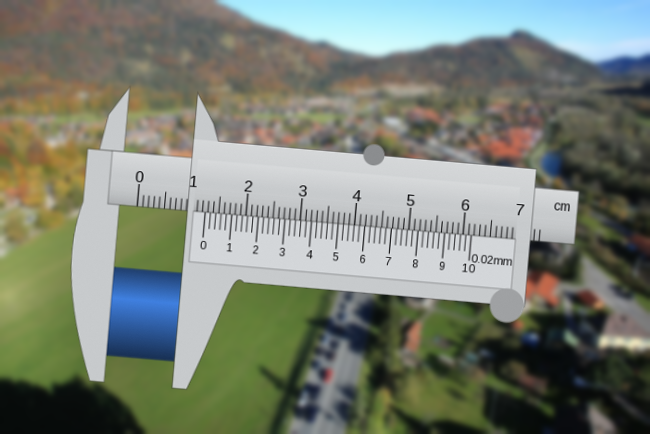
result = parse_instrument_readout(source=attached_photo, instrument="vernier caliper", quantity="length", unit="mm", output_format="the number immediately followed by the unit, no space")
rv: 12.5mm
